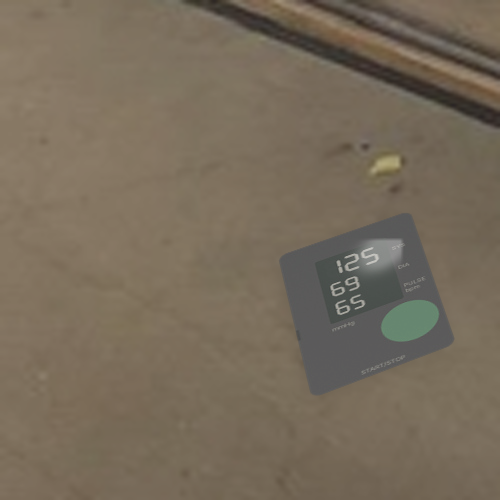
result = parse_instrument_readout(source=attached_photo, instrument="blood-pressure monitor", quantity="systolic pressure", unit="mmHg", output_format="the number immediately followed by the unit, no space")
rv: 125mmHg
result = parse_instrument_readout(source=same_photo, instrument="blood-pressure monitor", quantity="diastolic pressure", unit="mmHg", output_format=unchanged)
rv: 69mmHg
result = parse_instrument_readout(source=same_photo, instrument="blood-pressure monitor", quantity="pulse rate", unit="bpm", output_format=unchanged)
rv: 65bpm
